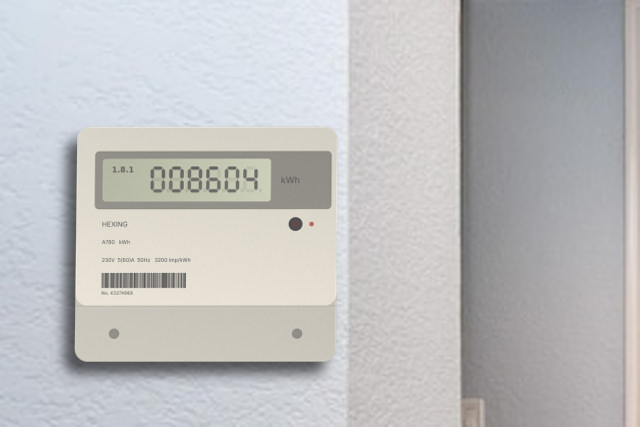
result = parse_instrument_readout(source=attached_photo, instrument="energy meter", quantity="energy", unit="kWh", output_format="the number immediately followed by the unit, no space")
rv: 8604kWh
